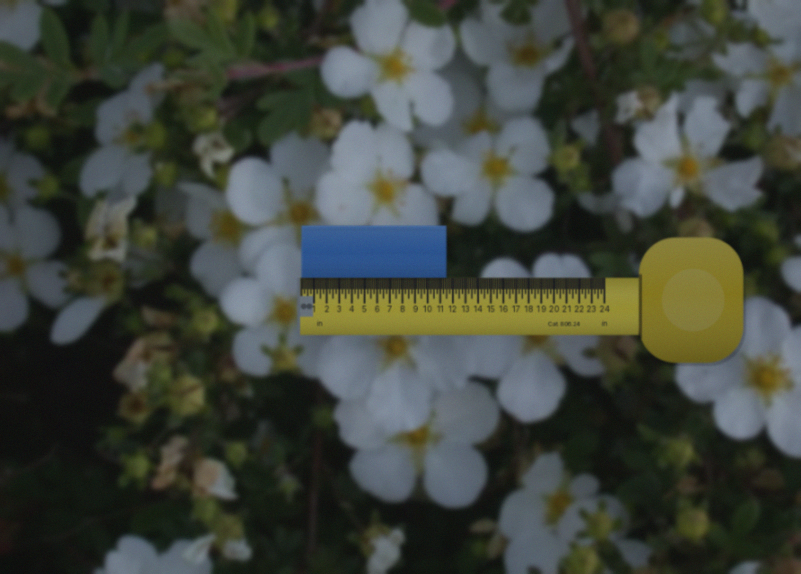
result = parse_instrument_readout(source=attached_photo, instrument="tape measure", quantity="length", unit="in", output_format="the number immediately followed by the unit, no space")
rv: 11.5in
